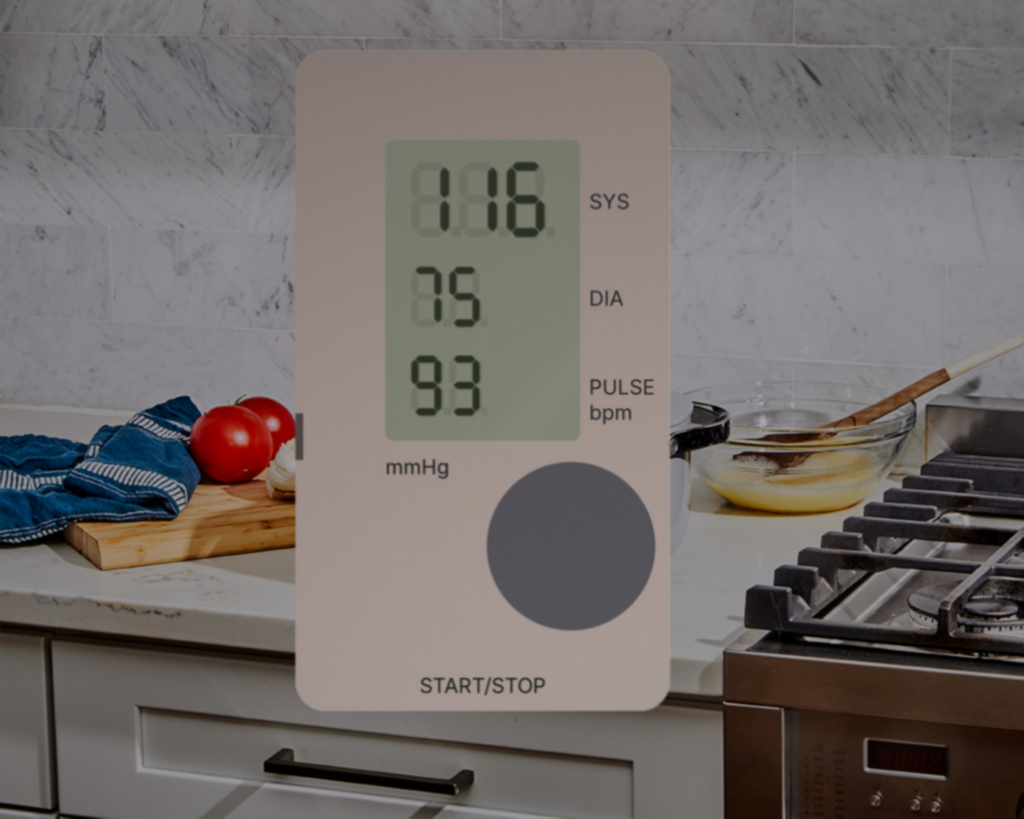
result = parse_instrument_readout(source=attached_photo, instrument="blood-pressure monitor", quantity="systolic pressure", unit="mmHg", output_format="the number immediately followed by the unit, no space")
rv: 116mmHg
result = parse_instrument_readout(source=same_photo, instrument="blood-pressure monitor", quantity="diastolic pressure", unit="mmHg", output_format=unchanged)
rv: 75mmHg
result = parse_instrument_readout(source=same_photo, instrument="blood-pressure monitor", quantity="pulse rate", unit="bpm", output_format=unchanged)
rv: 93bpm
